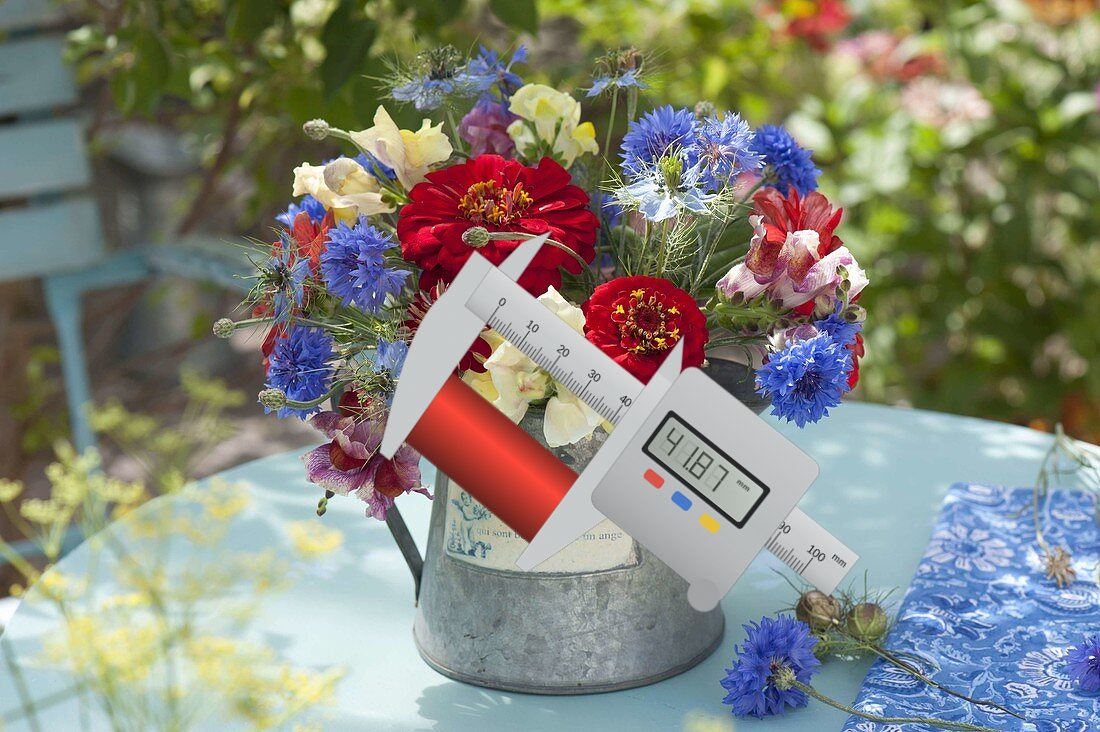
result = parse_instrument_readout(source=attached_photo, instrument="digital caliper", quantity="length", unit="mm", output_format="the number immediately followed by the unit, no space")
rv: 41.87mm
